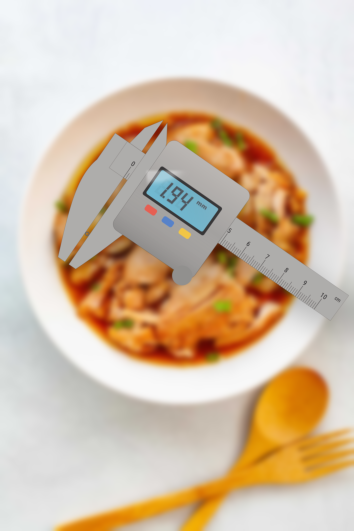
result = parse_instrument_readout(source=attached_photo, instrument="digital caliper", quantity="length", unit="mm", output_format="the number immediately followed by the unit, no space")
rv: 1.94mm
